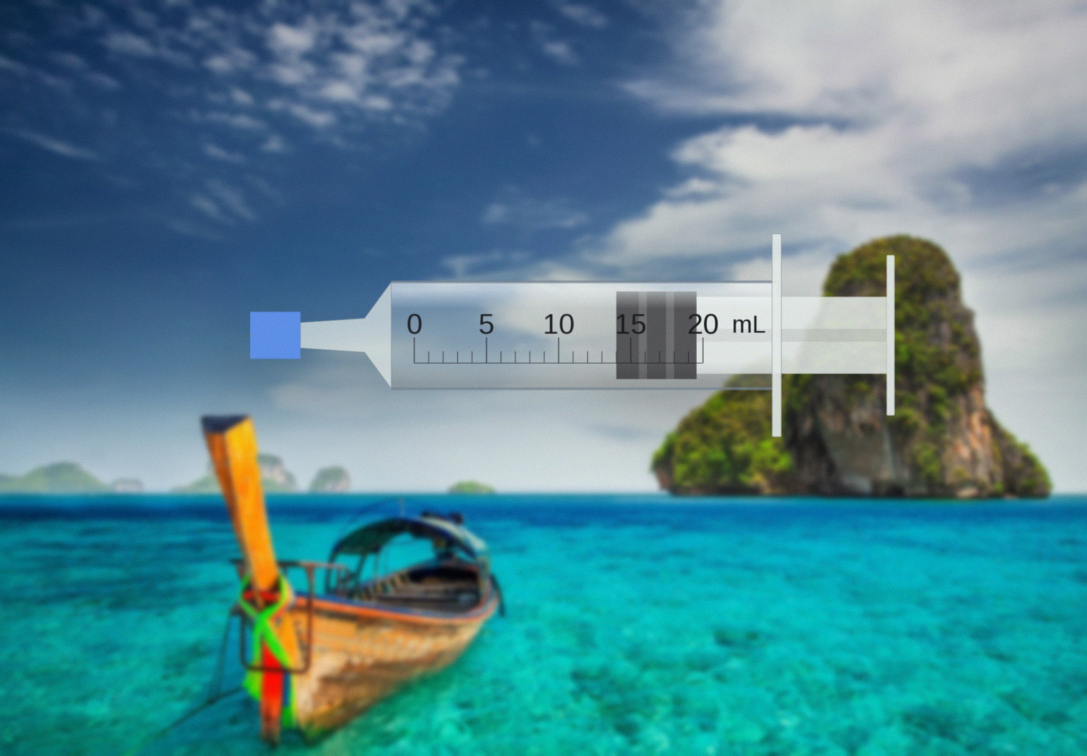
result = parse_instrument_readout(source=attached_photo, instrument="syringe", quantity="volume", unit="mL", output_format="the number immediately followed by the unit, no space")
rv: 14mL
